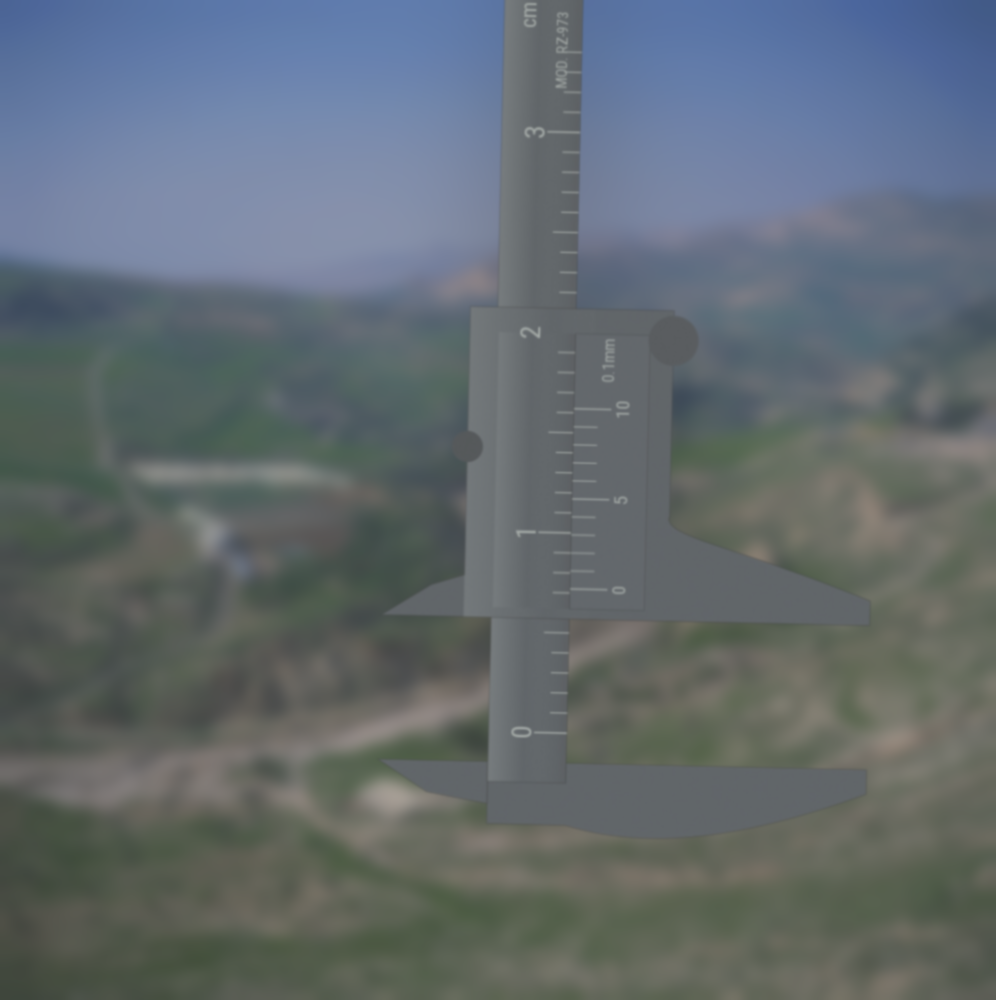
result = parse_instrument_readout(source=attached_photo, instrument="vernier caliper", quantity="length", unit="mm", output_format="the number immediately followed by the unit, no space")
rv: 7.2mm
